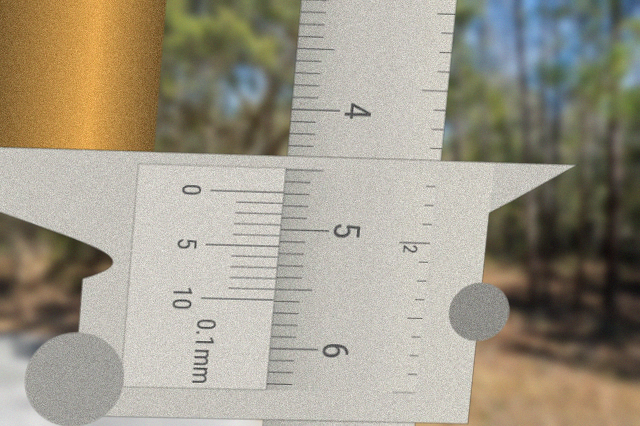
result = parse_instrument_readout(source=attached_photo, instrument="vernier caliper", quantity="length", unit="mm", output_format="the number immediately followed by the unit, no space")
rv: 46.9mm
